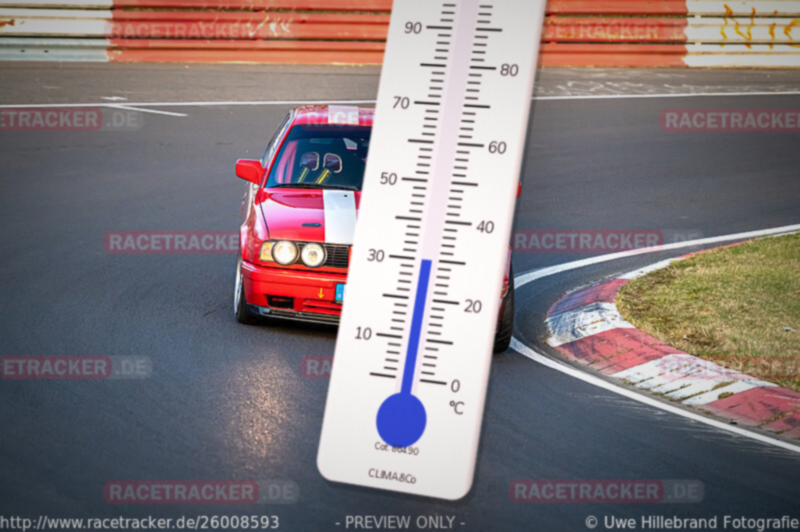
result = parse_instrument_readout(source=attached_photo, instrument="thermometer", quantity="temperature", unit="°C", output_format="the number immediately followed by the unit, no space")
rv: 30°C
